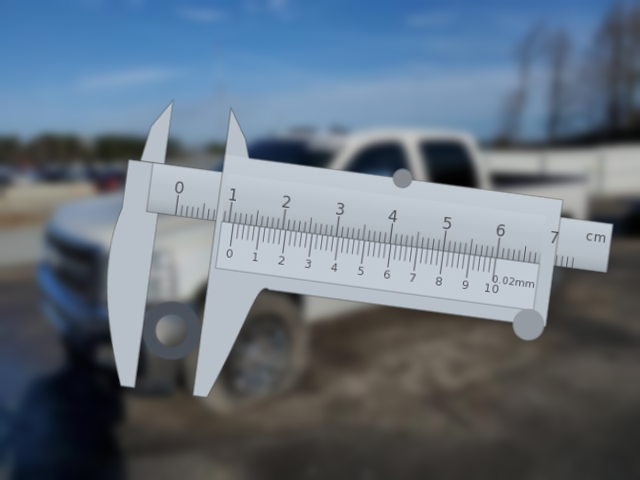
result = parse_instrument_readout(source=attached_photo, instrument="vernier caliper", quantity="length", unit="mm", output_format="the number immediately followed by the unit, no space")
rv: 10.8mm
